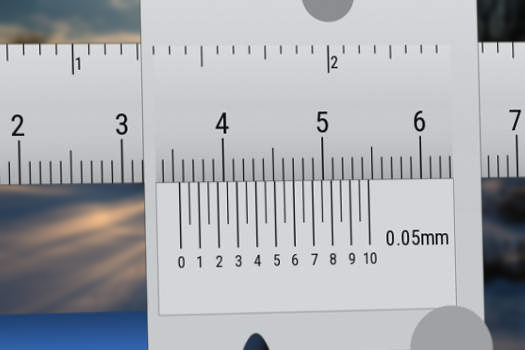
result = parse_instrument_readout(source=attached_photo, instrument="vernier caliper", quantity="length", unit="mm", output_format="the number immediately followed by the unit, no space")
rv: 35.6mm
